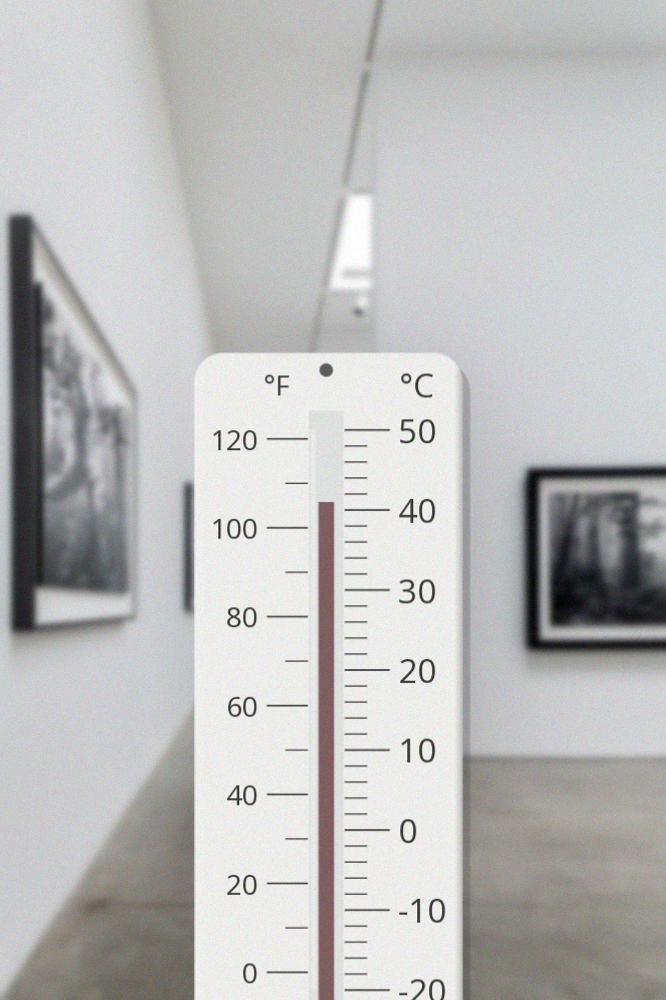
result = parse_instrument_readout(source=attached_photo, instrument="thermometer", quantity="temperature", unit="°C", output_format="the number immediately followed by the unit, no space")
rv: 41°C
